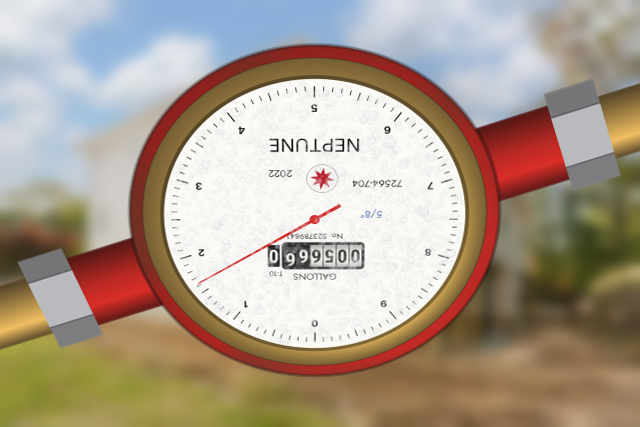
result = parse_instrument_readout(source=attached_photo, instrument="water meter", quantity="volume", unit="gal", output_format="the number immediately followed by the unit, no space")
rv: 56661.6gal
